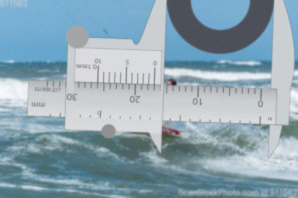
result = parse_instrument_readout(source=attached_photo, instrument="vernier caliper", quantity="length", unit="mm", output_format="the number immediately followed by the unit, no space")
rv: 17.0mm
